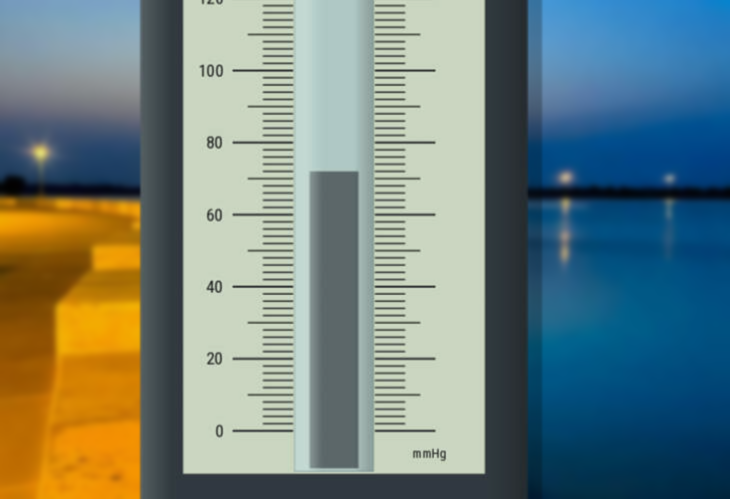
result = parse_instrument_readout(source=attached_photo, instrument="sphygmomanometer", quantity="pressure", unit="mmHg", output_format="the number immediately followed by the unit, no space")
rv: 72mmHg
